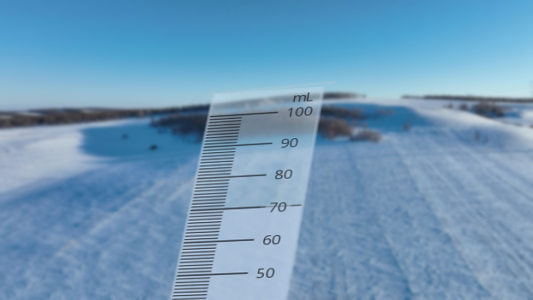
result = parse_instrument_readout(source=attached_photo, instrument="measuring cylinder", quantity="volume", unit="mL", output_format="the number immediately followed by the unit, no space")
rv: 70mL
